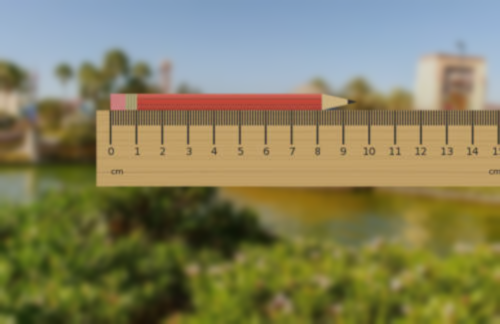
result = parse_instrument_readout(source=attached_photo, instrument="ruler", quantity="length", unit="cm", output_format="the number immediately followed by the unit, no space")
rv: 9.5cm
